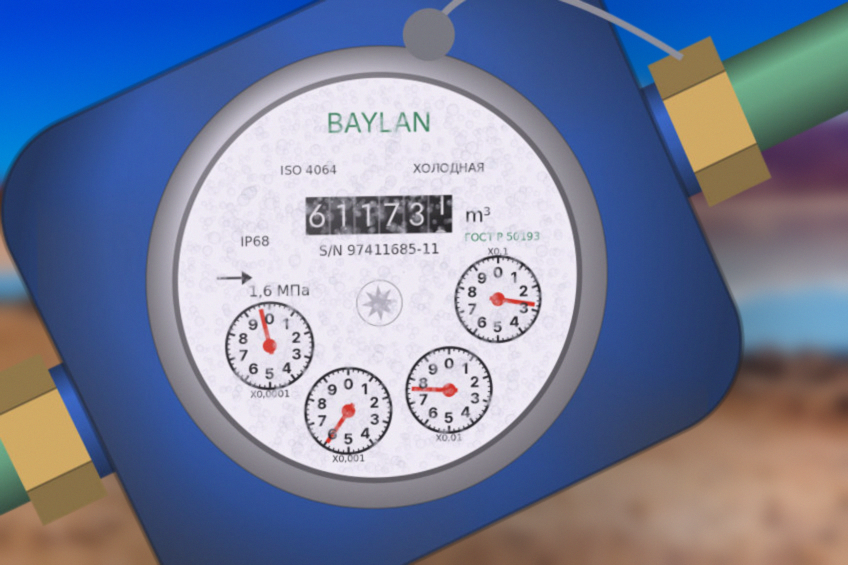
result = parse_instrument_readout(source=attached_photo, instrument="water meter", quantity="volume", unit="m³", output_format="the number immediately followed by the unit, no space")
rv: 611731.2759m³
